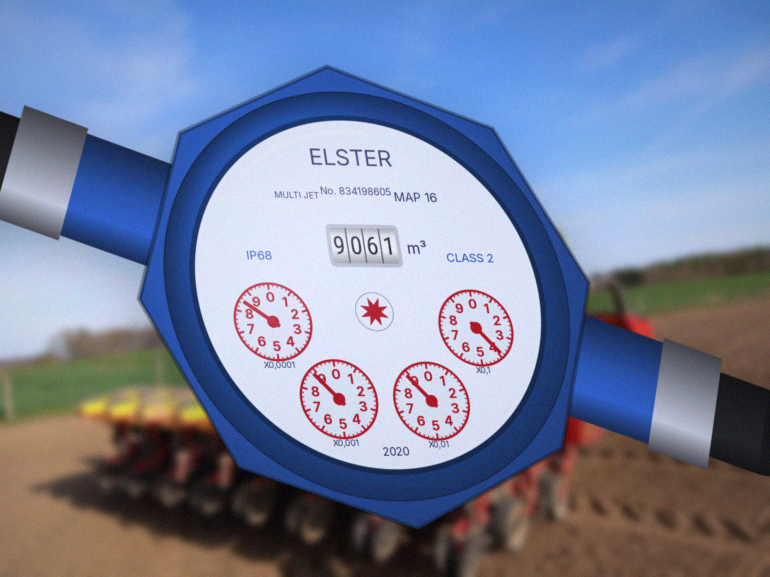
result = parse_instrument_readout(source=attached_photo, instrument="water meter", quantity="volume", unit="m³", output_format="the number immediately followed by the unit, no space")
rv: 9061.3888m³
